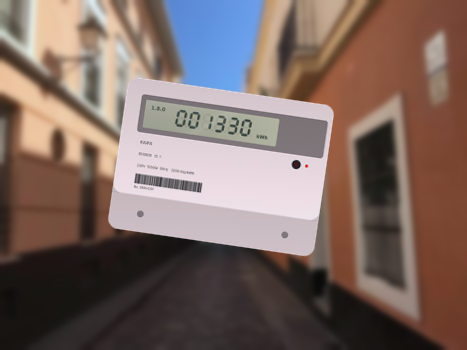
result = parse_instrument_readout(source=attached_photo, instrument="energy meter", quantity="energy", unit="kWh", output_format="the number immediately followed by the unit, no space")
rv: 1330kWh
